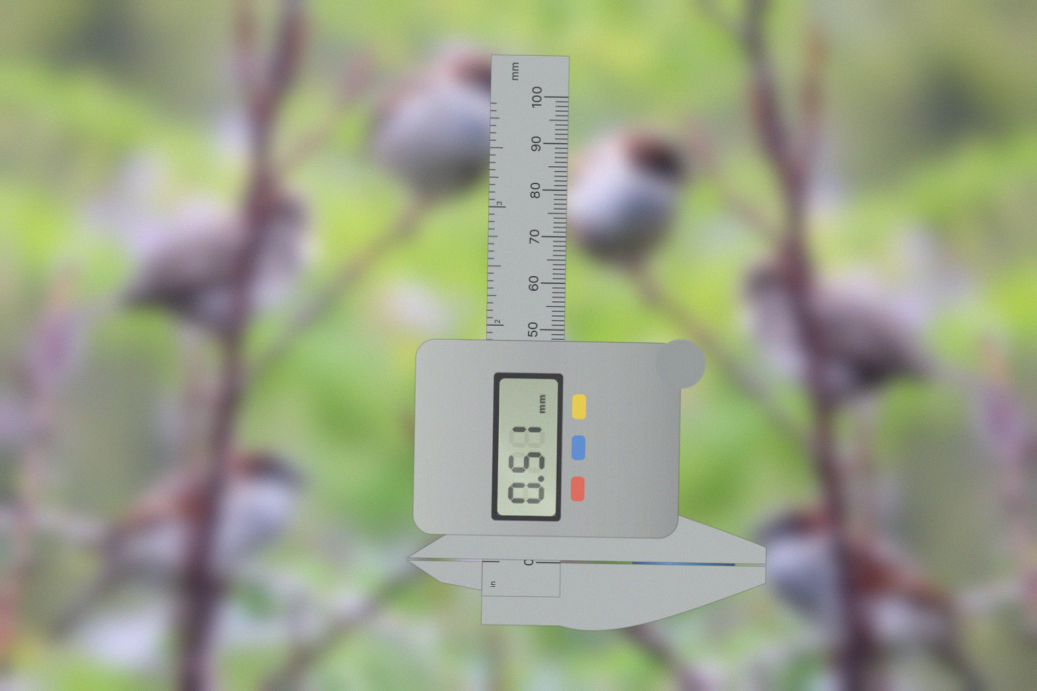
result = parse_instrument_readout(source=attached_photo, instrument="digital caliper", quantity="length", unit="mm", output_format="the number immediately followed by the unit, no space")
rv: 0.51mm
